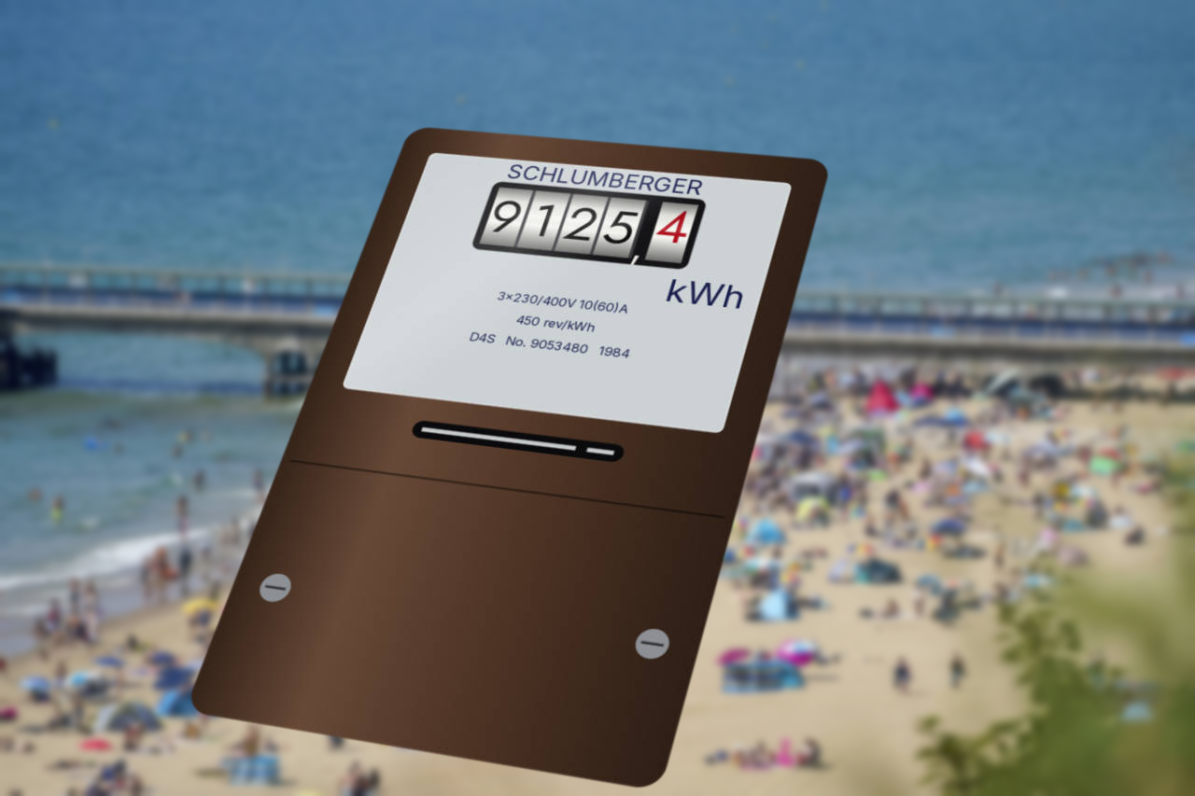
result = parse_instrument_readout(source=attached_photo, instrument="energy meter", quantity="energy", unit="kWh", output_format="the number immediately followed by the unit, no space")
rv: 9125.4kWh
